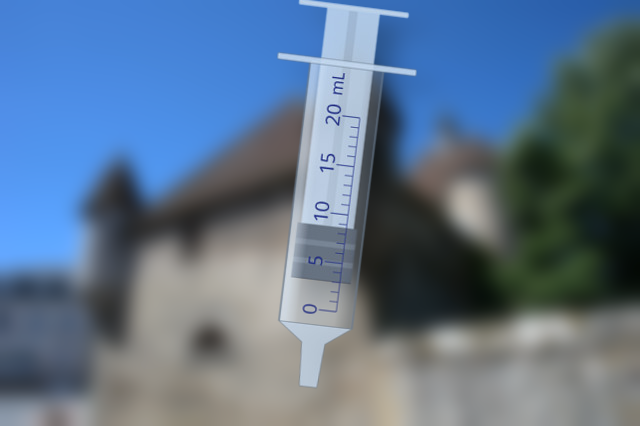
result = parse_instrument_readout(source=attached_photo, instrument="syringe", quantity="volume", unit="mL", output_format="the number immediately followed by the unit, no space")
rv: 3mL
